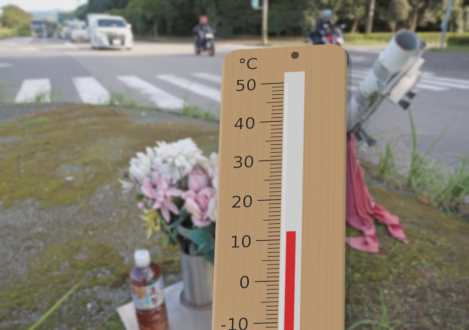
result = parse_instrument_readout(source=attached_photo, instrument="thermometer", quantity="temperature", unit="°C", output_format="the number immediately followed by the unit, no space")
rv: 12°C
